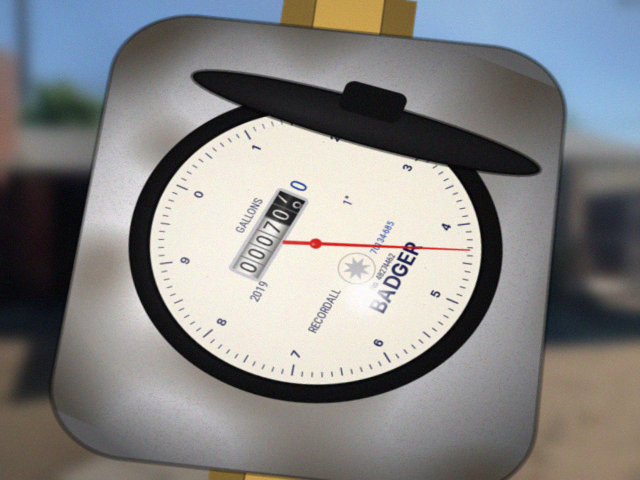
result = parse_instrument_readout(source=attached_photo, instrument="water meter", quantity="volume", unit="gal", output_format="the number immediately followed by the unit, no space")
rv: 7074.3gal
